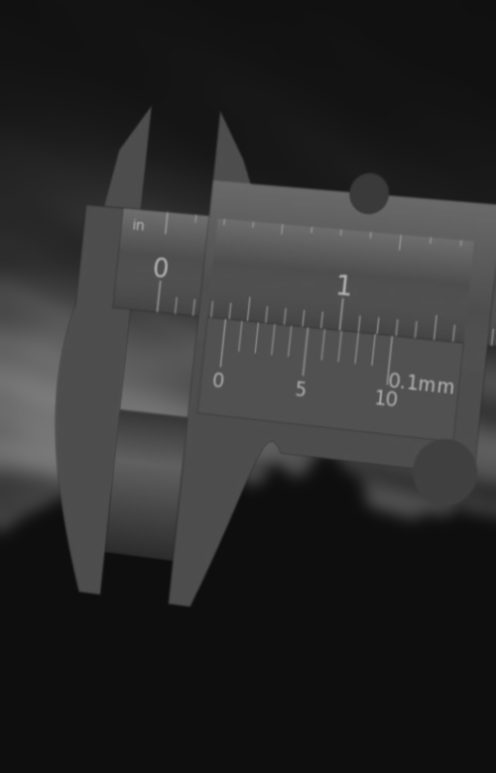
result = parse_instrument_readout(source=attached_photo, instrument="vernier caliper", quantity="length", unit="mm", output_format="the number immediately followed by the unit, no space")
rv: 3.8mm
